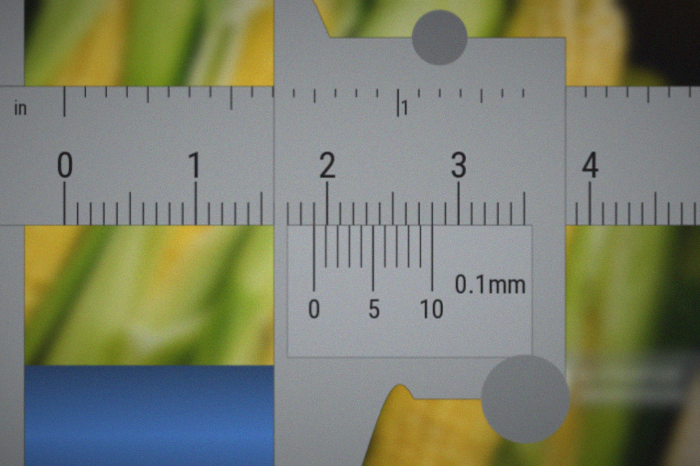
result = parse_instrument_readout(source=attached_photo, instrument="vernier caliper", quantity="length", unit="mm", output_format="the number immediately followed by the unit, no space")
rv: 19.0mm
